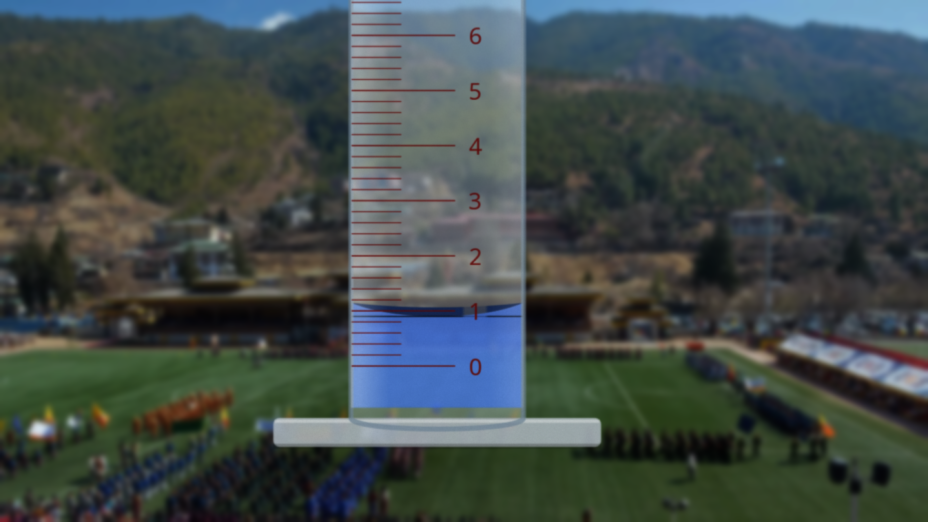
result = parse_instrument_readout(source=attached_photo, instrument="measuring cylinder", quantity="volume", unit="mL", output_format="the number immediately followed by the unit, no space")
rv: 0.9mL
